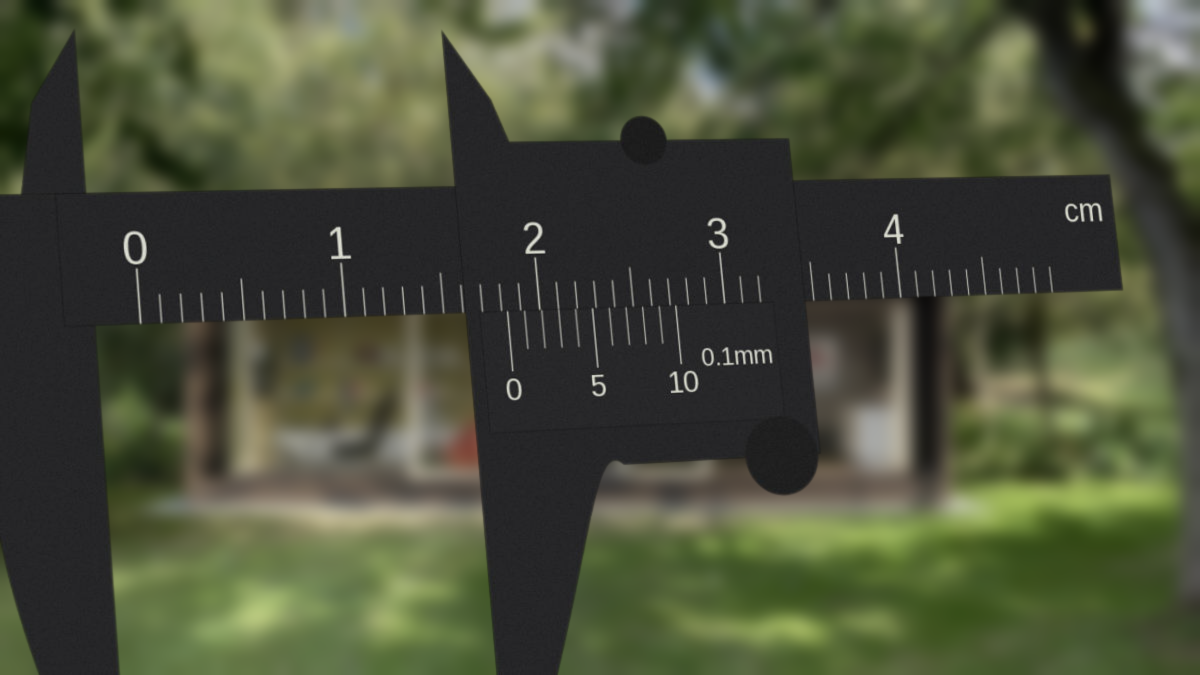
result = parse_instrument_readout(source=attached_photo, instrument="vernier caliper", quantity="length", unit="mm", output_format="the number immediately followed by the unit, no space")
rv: 18.3mm
